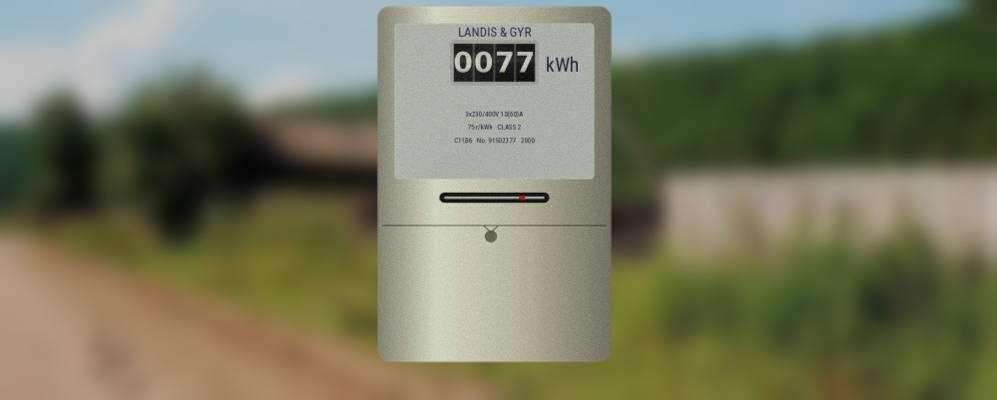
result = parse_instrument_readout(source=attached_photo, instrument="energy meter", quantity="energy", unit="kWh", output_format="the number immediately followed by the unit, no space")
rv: 77kWh
